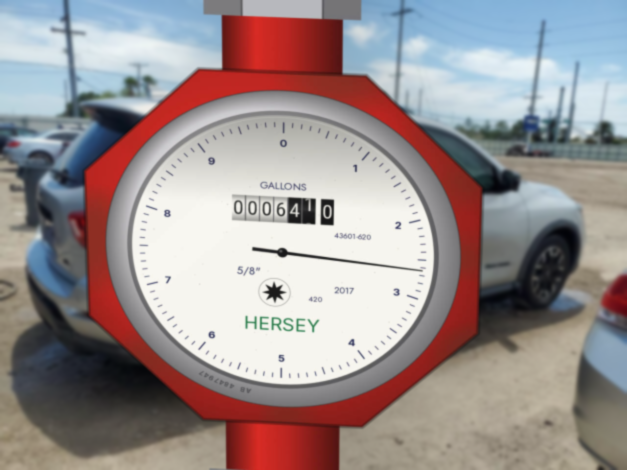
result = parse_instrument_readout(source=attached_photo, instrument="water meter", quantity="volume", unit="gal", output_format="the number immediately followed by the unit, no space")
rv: 6412.6gal
